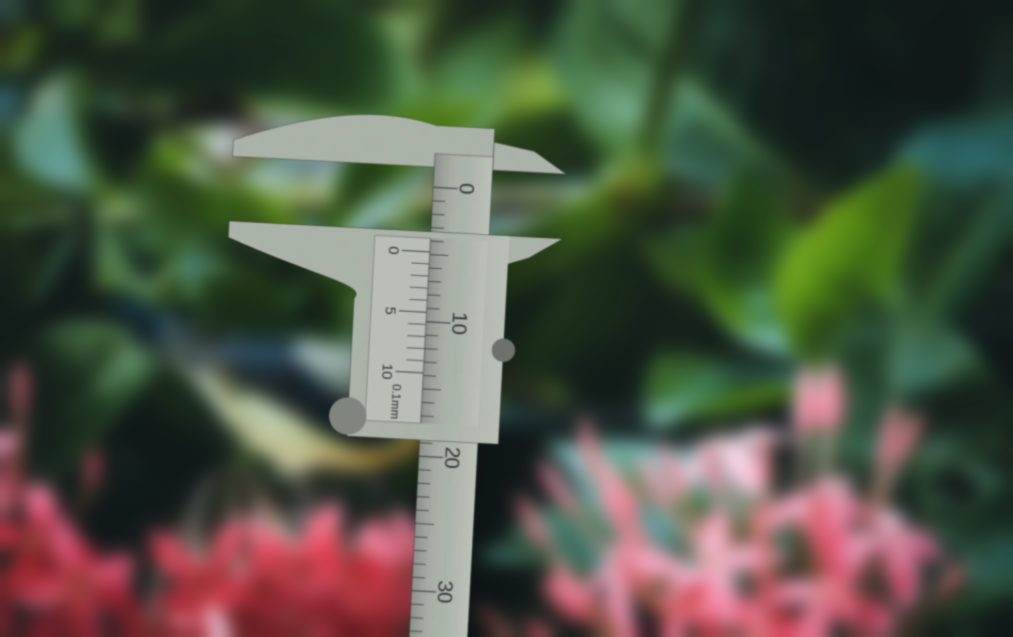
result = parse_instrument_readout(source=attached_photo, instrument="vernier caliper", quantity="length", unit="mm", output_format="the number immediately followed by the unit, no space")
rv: 4.8mm
